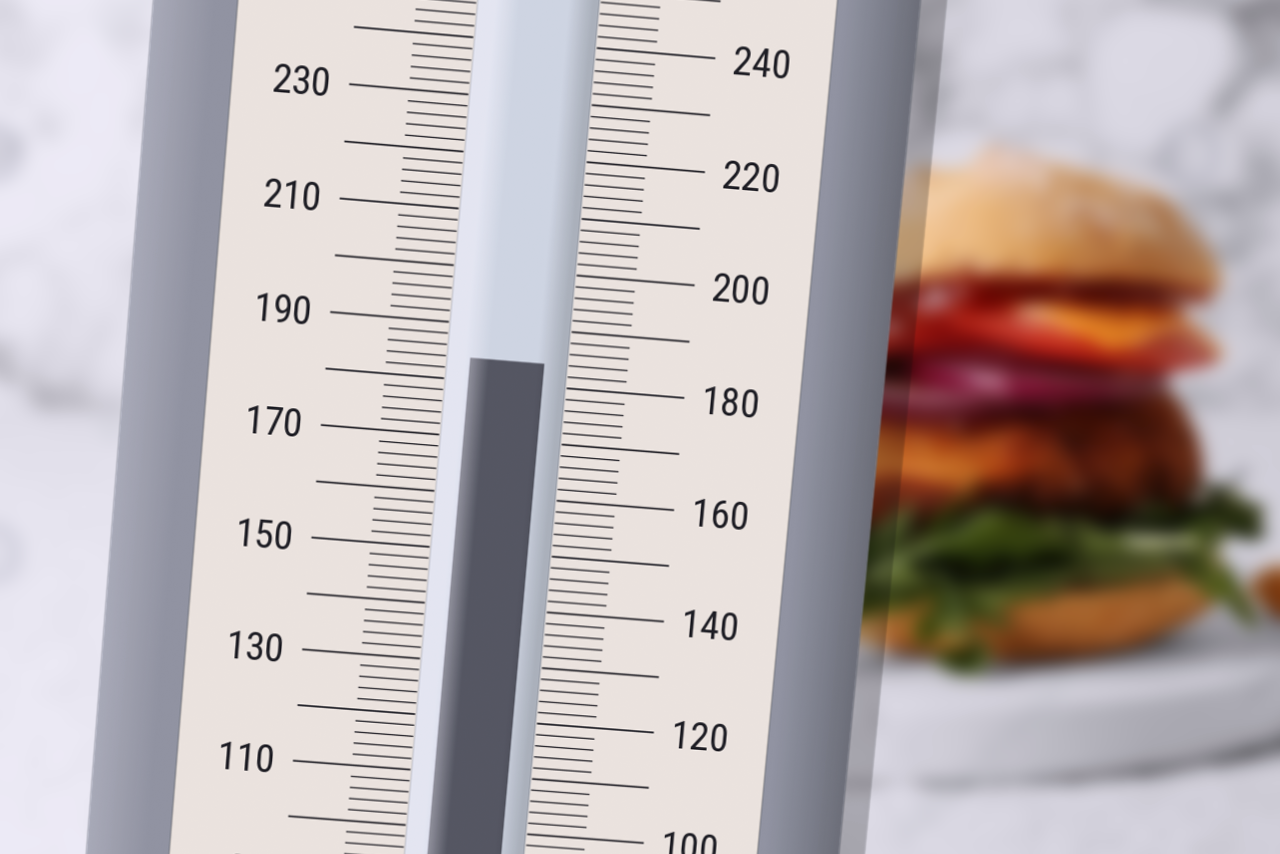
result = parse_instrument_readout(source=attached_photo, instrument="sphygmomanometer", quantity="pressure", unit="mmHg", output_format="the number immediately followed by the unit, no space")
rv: 184mmHg
